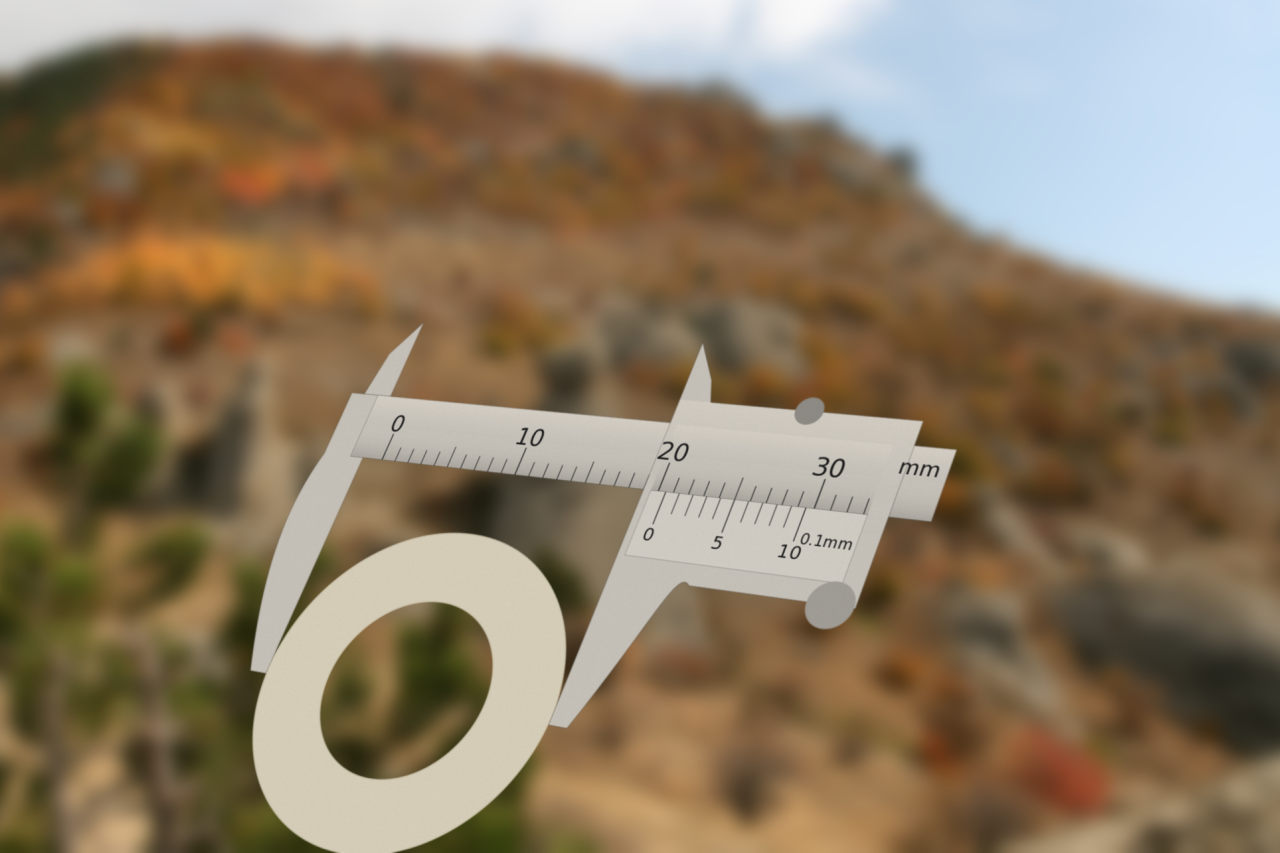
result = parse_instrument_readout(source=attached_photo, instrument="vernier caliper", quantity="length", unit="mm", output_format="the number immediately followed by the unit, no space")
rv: 20.5mm
